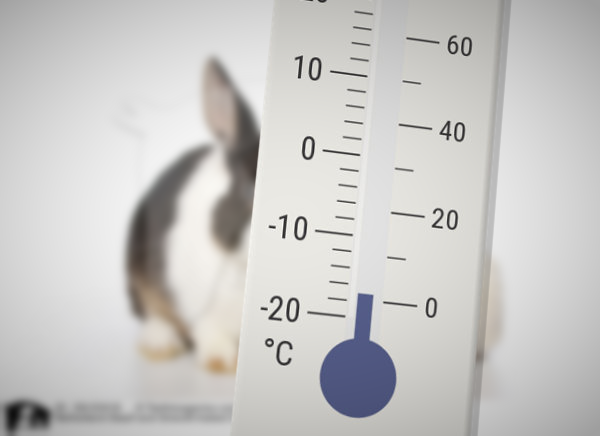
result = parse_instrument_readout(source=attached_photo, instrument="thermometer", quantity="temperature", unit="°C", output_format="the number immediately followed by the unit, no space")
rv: -17°C
